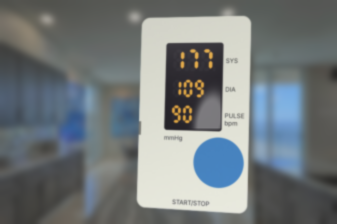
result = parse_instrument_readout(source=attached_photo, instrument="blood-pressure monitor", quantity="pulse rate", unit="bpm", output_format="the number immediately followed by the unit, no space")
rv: 90bpm
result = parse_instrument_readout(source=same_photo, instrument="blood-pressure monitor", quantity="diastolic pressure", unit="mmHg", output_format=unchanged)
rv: 109mmHg
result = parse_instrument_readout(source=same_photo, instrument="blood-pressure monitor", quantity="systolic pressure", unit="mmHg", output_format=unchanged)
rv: 177mmHg
